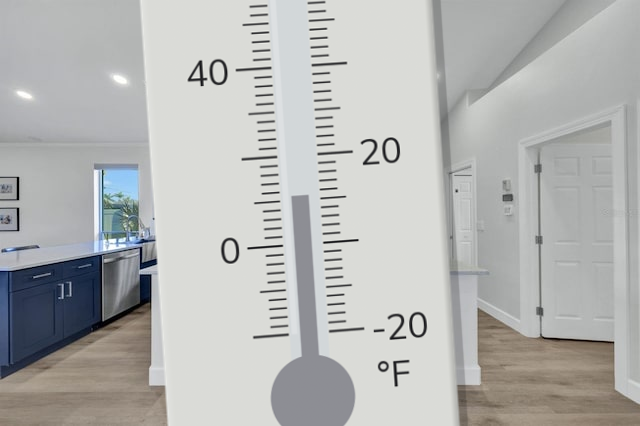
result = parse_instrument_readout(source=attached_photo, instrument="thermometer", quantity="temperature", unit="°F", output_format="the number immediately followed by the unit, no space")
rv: 11°F
